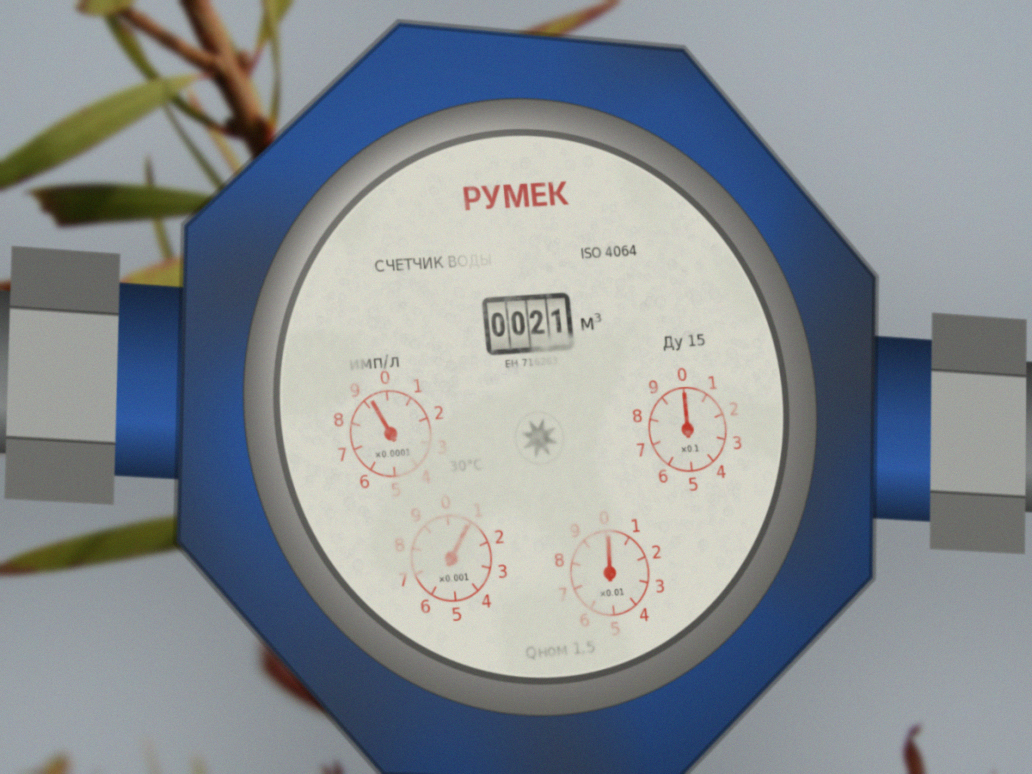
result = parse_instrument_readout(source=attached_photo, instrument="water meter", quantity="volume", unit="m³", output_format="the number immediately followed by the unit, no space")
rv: 21.0009m³
